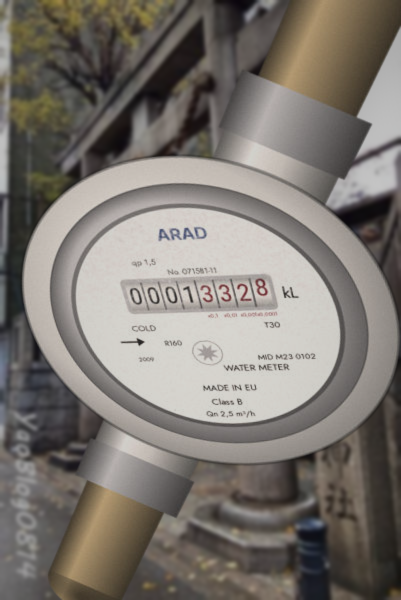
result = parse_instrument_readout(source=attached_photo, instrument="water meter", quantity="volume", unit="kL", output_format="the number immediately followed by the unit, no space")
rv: 1.3328kL
